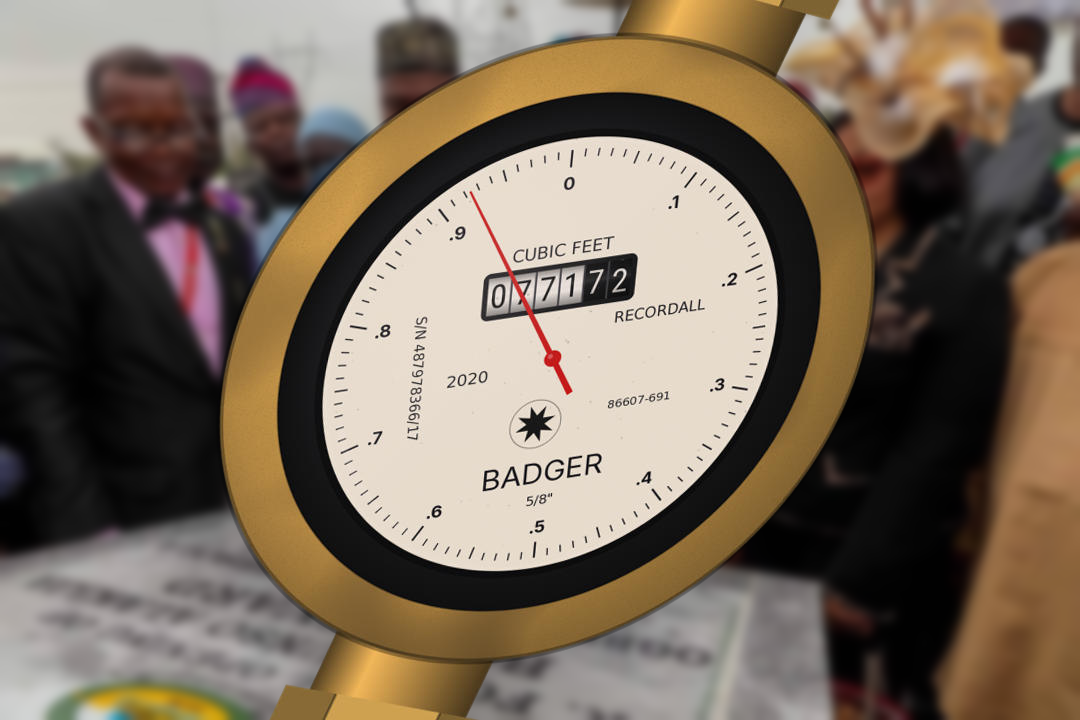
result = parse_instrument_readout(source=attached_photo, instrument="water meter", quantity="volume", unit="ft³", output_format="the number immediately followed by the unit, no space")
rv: 77171.92ft³
